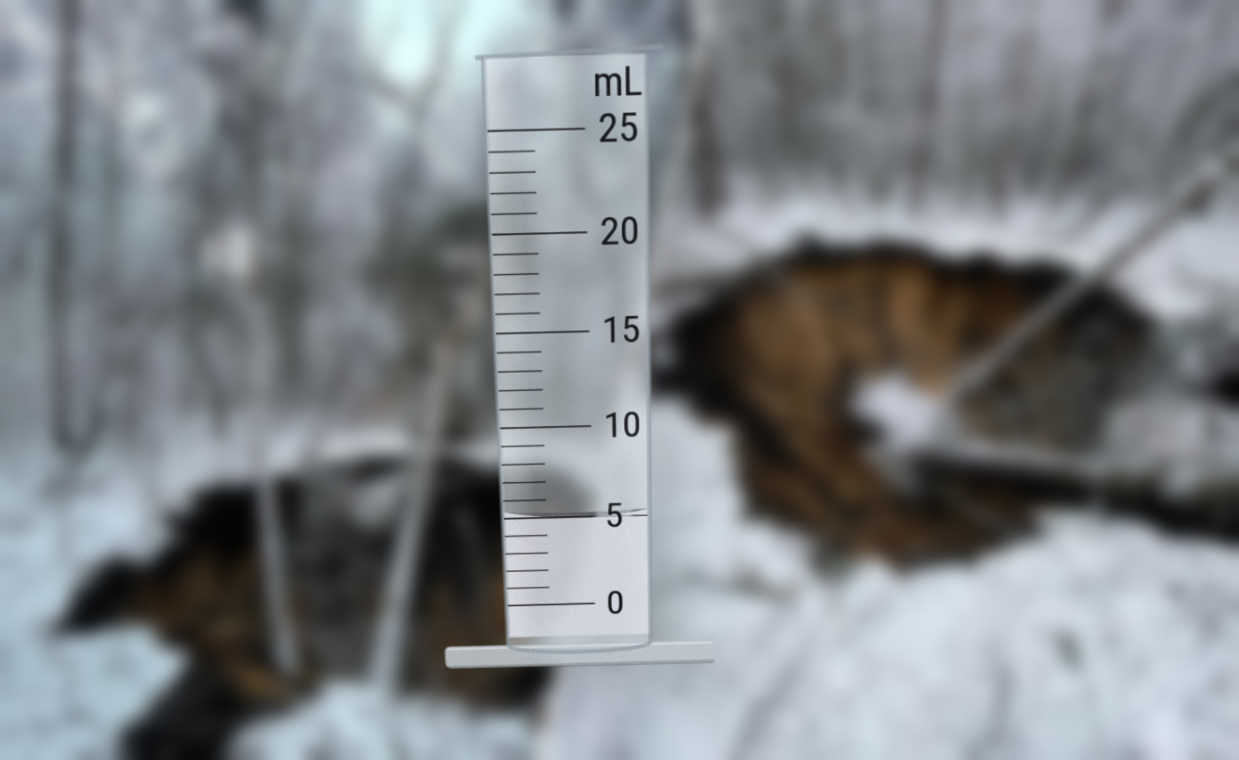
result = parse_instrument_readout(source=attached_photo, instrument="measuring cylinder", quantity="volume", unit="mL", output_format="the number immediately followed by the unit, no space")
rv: 5mL
